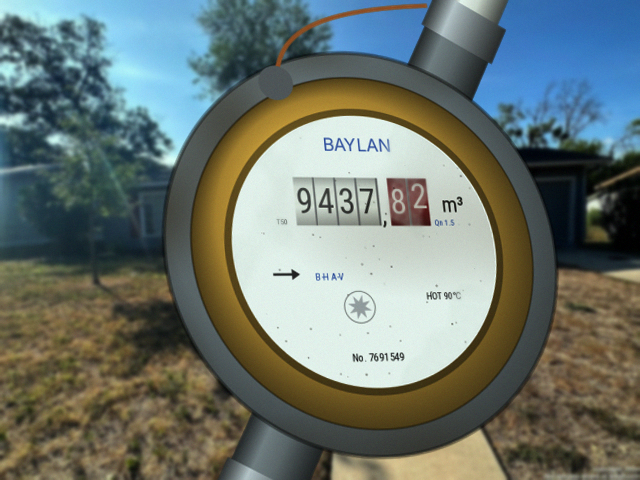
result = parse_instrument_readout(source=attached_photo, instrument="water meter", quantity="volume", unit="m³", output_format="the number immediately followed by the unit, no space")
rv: 9437.82m³
